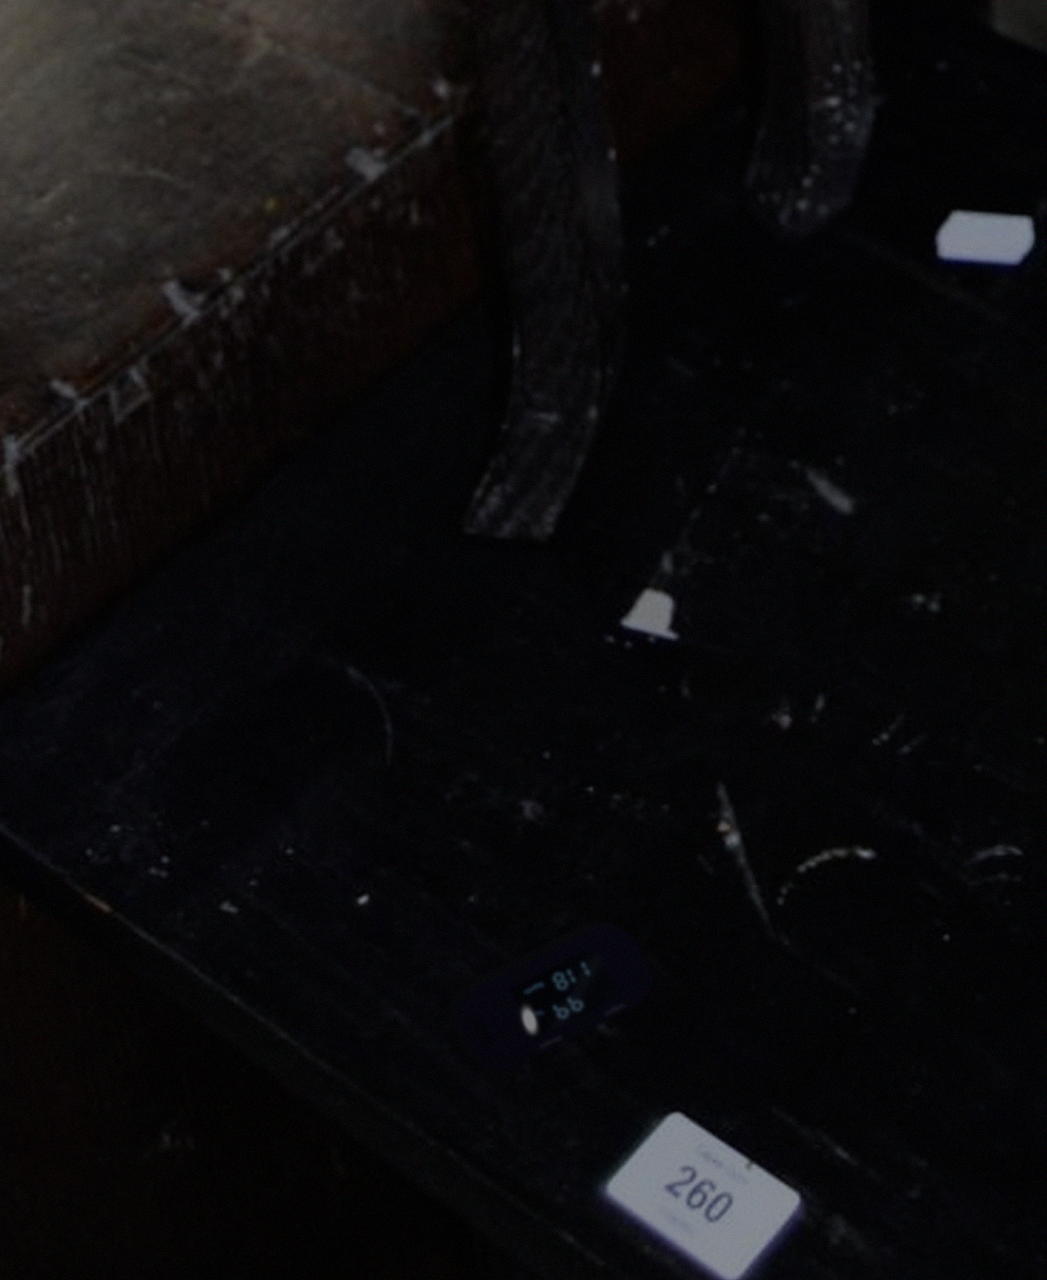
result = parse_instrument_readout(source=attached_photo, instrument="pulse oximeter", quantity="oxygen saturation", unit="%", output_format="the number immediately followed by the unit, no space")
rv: 99%
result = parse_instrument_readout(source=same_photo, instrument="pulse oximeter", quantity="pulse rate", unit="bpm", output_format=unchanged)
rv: 118bpm
